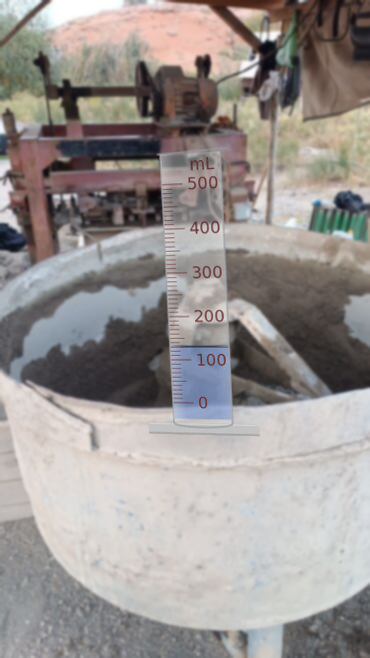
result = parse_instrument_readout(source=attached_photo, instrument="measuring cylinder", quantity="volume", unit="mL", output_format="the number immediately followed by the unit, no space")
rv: 130mL
